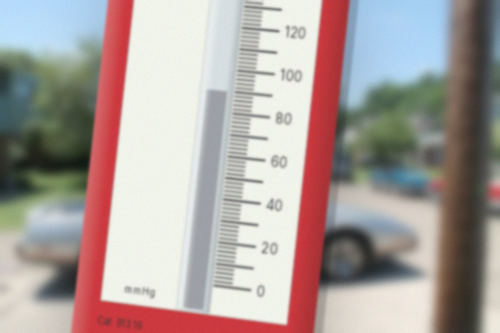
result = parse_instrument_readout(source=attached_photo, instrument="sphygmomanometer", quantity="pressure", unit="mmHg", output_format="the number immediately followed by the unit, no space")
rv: 90mmHg
